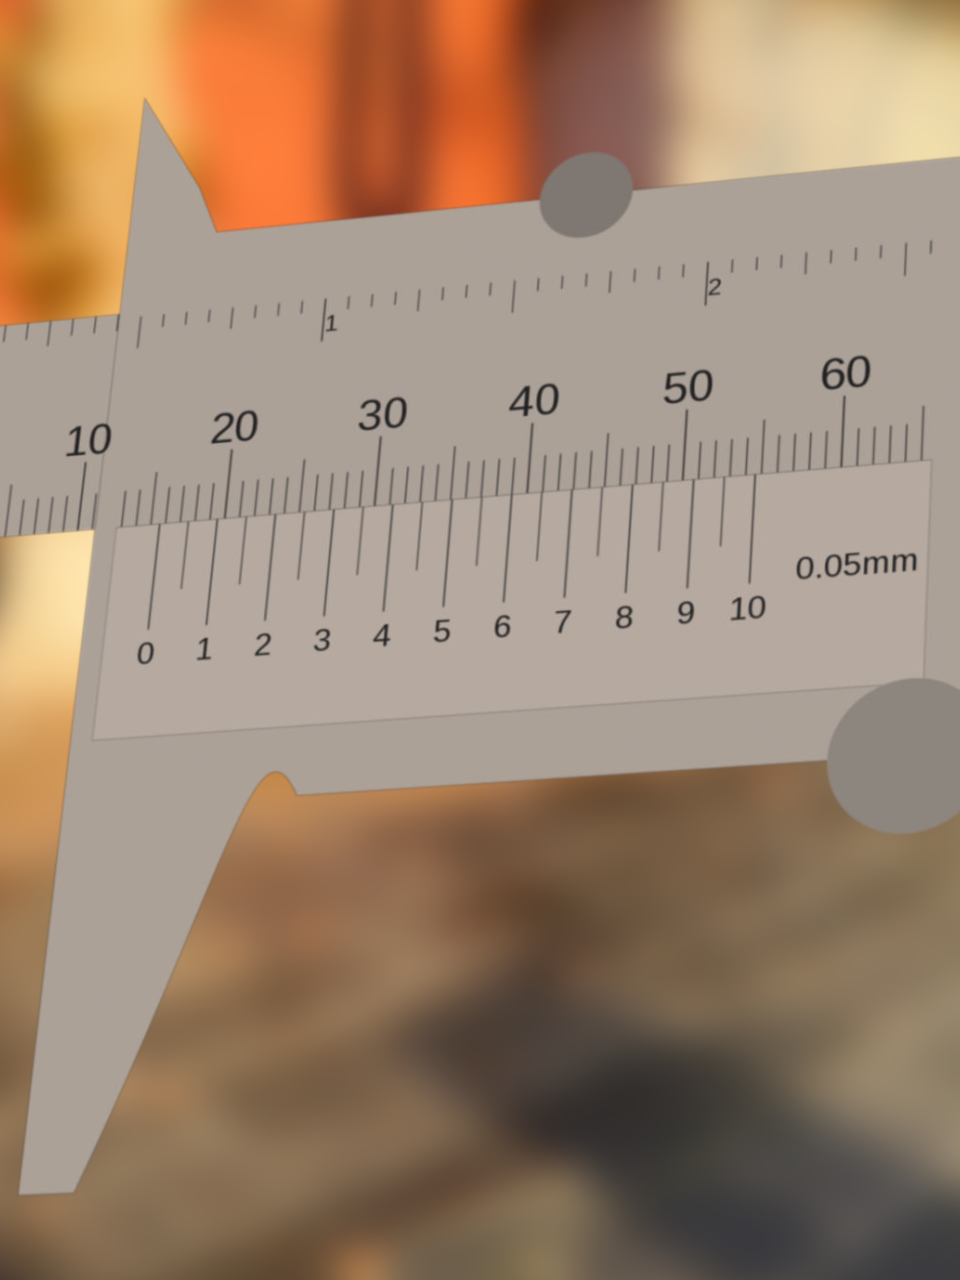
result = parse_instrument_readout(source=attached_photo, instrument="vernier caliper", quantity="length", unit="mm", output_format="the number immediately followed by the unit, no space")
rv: 15.6mm
